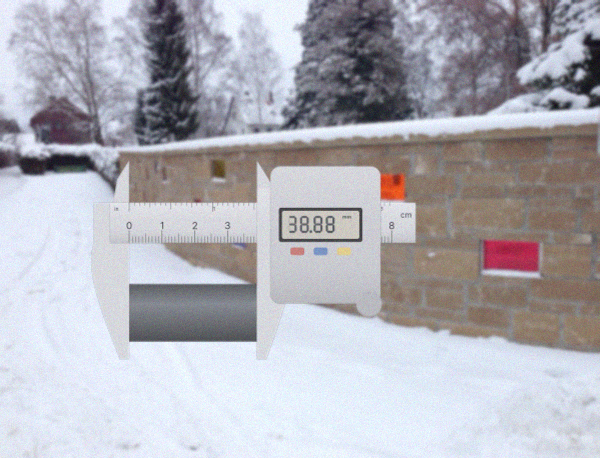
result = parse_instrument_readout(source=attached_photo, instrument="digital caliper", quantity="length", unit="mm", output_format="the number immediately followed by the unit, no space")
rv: 38.88mm
